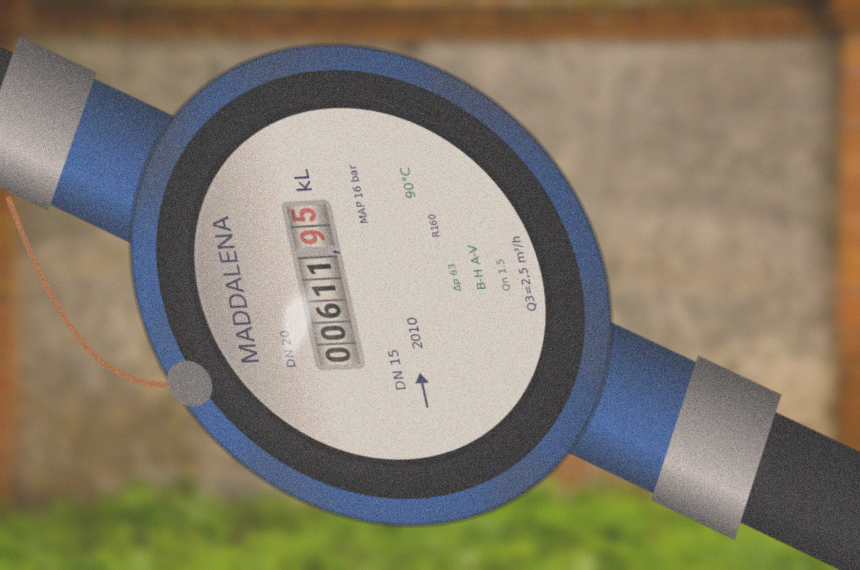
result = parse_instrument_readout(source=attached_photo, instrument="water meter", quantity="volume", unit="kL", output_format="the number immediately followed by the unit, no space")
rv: 611.95kL
